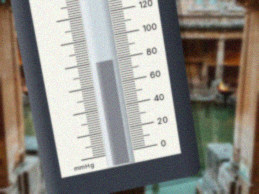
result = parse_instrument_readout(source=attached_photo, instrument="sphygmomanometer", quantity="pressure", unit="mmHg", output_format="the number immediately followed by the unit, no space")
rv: 80mmHg
